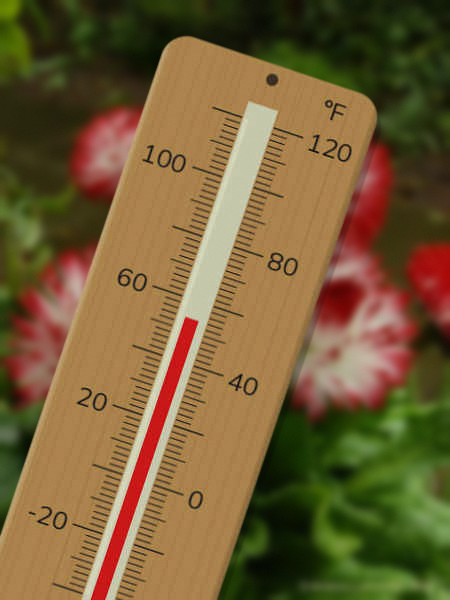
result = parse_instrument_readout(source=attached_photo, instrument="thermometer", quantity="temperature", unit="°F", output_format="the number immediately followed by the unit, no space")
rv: 54°F
